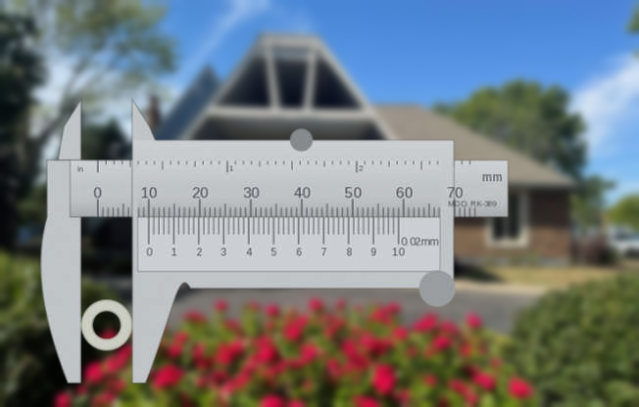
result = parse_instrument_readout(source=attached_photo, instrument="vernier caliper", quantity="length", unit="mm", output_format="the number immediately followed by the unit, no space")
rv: 10.0mm
